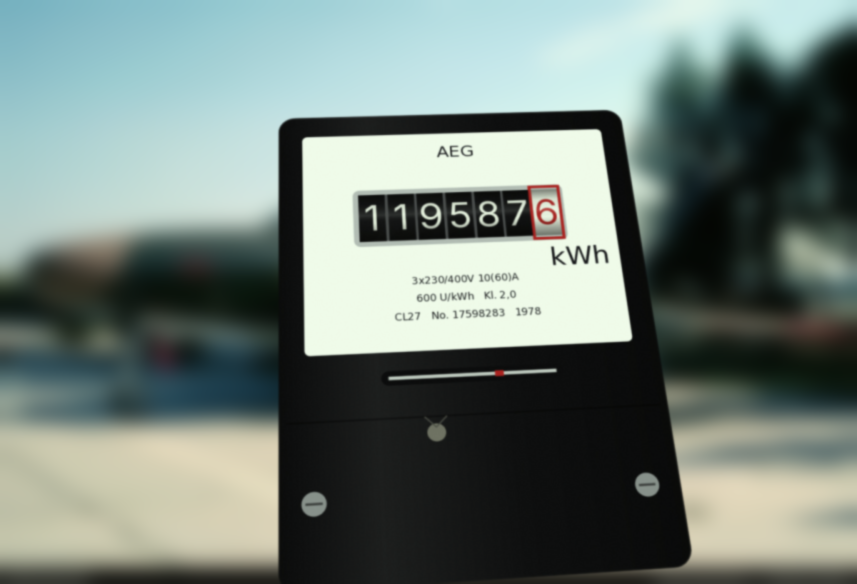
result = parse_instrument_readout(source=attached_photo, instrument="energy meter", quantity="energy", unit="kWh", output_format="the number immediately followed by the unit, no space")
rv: 119587.6kWh
